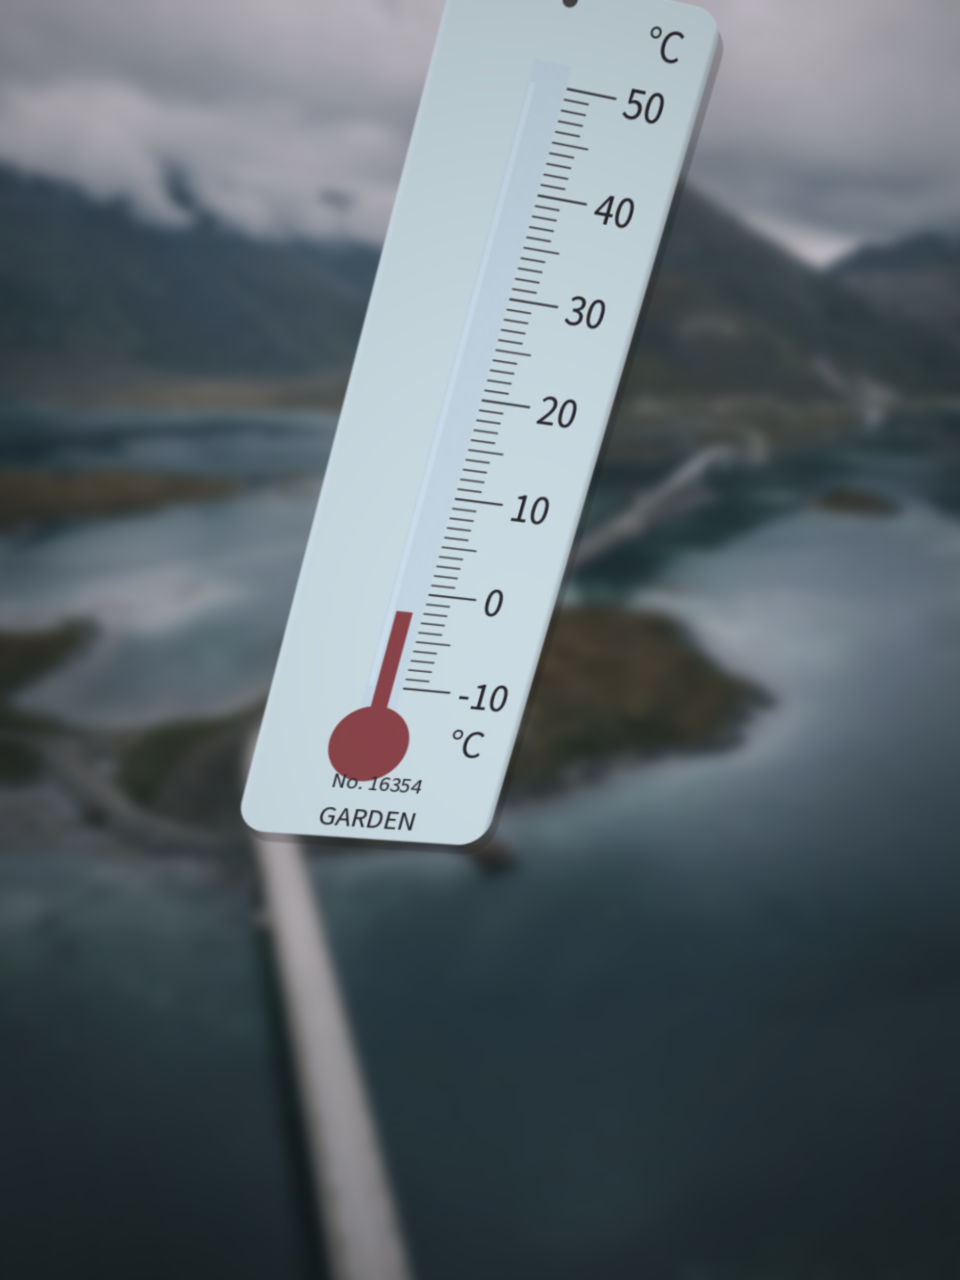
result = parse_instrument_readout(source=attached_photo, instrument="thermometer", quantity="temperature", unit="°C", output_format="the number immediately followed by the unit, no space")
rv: -2°C
